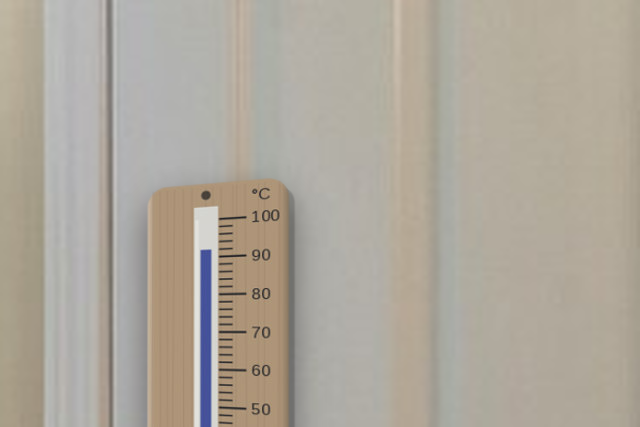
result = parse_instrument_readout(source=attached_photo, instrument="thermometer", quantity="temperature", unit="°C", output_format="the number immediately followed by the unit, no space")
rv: 92°C
